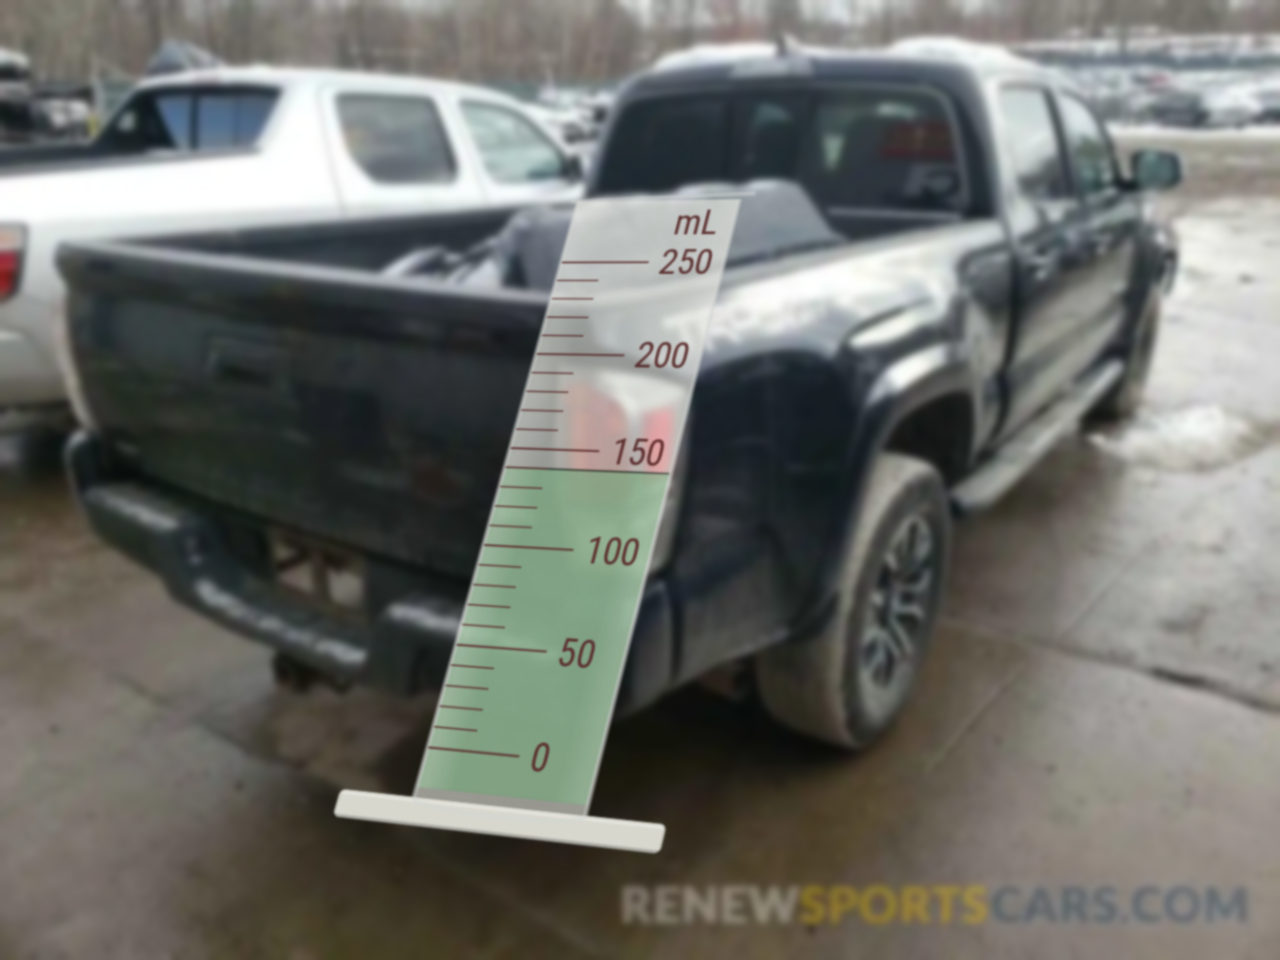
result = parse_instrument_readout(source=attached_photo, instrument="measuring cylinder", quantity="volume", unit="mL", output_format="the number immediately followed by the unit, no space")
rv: 140mL
